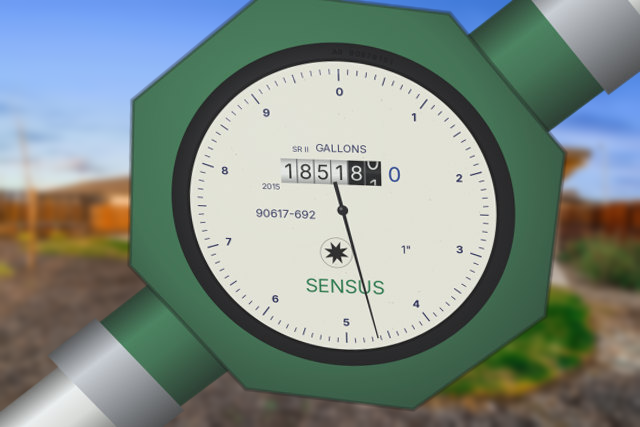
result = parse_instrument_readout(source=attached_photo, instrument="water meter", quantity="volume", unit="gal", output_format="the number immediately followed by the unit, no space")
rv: 1851804.6gal
